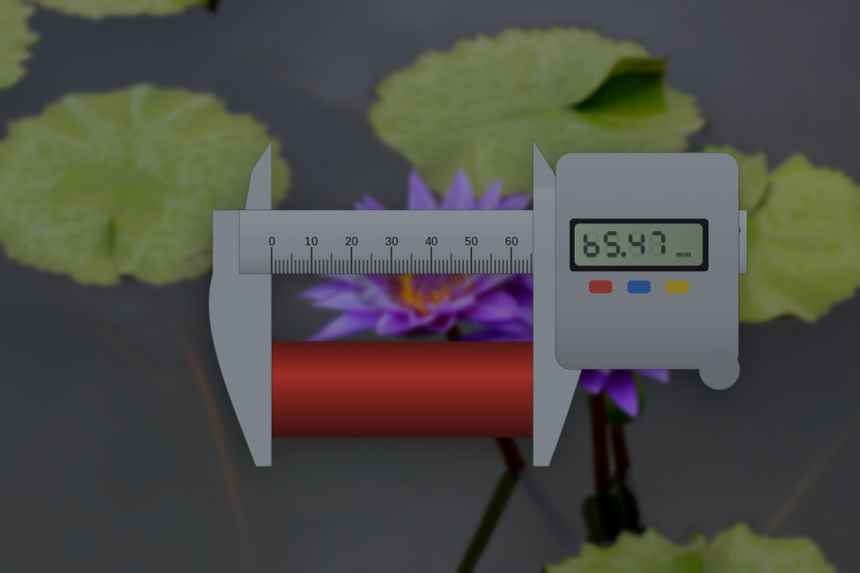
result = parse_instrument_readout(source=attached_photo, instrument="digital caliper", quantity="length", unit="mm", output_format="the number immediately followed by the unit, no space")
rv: 65.47mm
